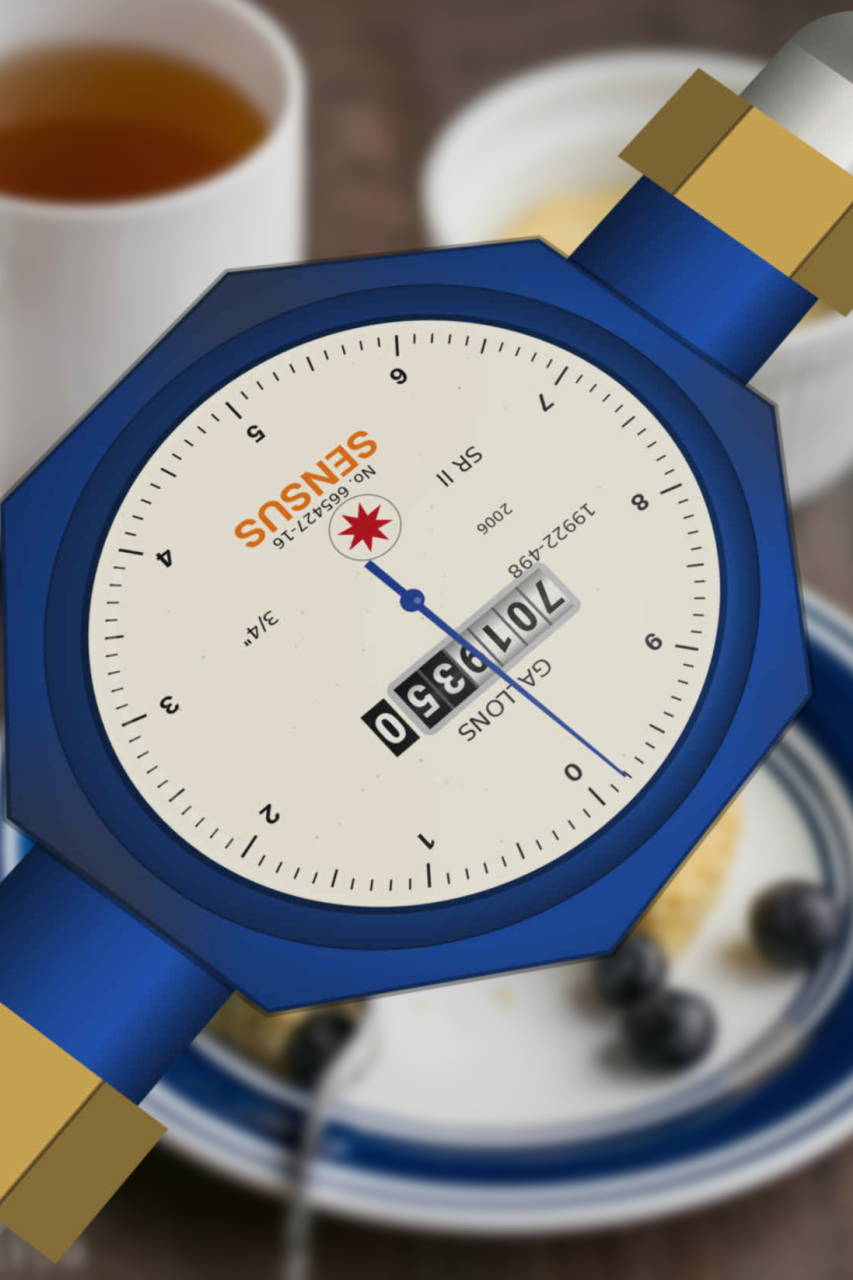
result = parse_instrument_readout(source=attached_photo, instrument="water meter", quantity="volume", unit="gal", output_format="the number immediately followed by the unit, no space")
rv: 7019349.8gal
